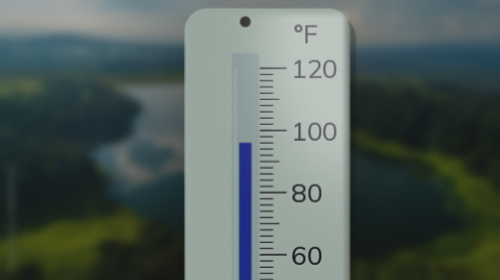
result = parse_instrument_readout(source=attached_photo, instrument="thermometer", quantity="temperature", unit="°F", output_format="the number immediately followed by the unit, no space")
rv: 96°F
